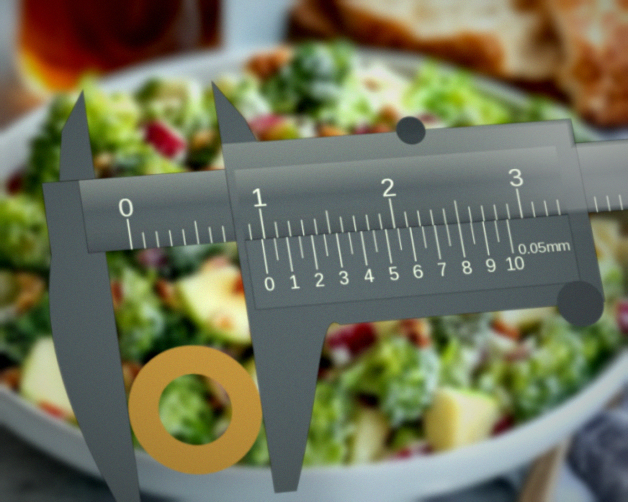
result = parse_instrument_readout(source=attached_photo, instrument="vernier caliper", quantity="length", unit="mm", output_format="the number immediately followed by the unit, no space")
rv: 9.8mm
